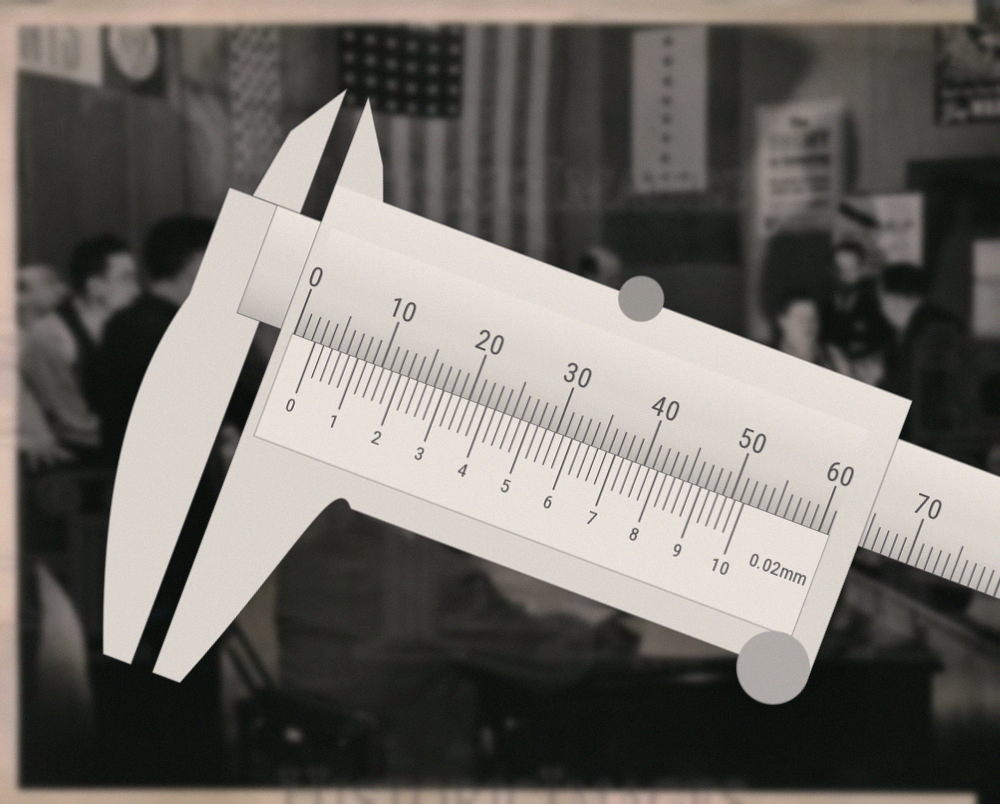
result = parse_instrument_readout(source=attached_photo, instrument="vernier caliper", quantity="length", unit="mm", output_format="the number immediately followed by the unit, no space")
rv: 2.4mm
